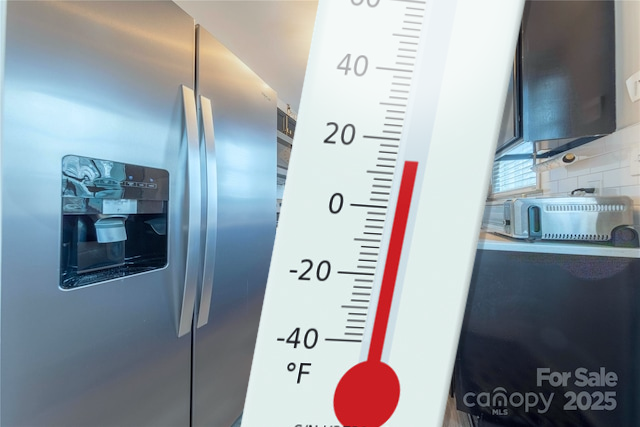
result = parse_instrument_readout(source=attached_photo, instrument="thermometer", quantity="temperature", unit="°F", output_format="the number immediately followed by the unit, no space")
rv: 14°F
